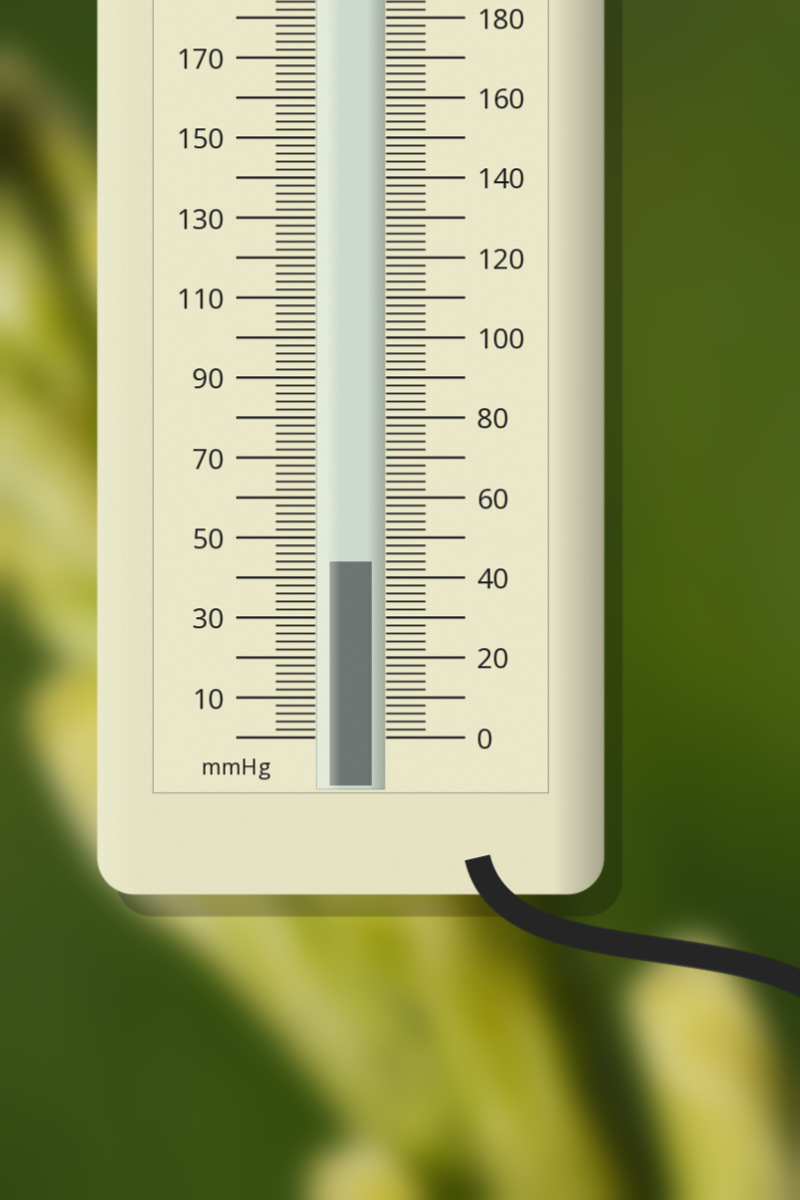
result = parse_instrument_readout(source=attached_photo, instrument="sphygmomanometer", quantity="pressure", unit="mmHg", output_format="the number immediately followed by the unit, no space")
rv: 44mmHg
